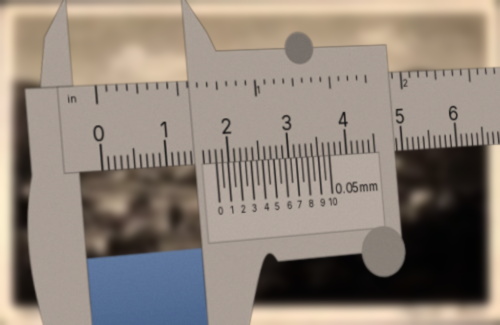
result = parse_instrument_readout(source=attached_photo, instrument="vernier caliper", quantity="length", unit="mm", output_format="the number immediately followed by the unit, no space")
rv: 18.0mm
